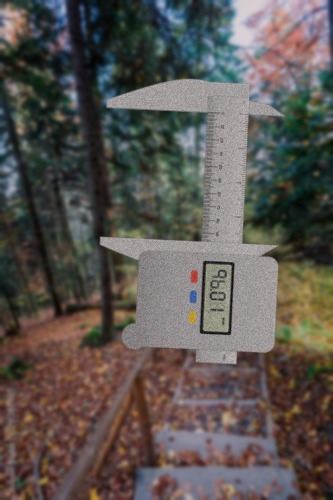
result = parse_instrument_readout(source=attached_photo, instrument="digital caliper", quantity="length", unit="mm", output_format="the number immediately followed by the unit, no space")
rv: 96.01mm
